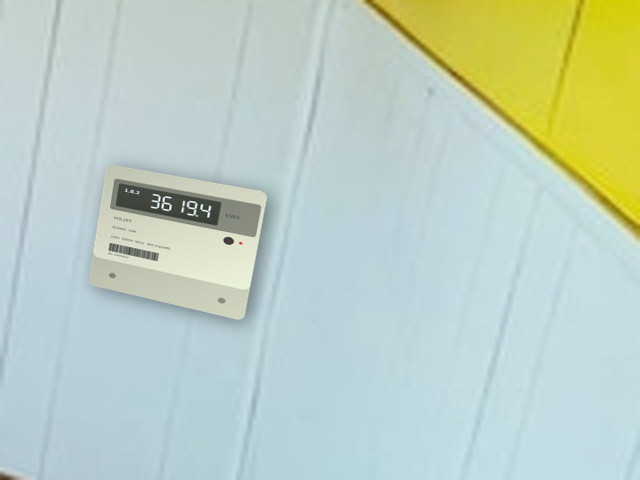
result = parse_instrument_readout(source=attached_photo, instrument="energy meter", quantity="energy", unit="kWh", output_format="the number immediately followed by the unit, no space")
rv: 3619.4kWh
